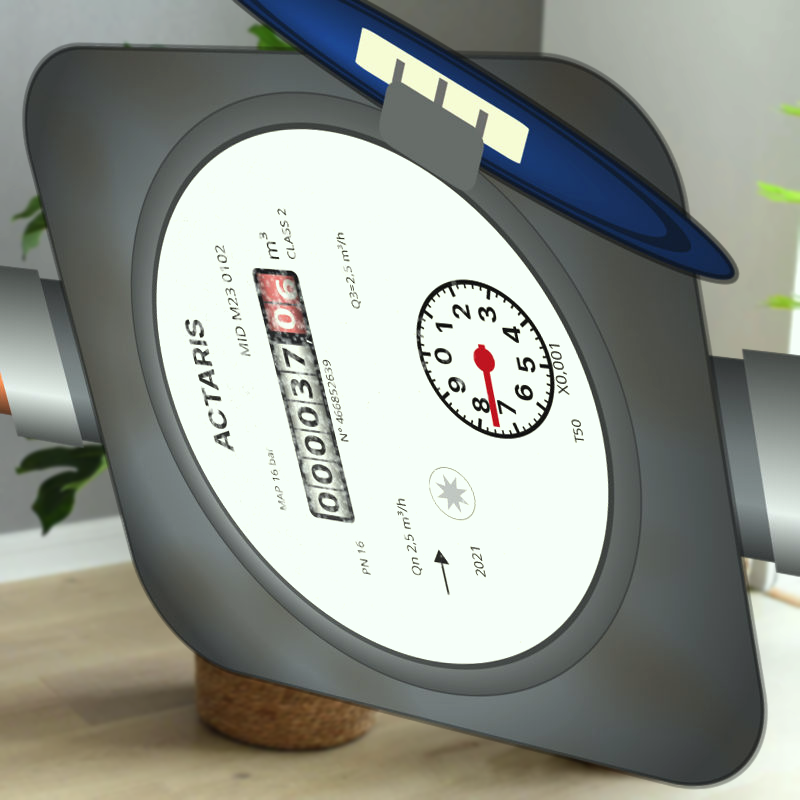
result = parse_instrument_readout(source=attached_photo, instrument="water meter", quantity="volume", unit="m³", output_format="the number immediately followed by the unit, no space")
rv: 37.057m³
